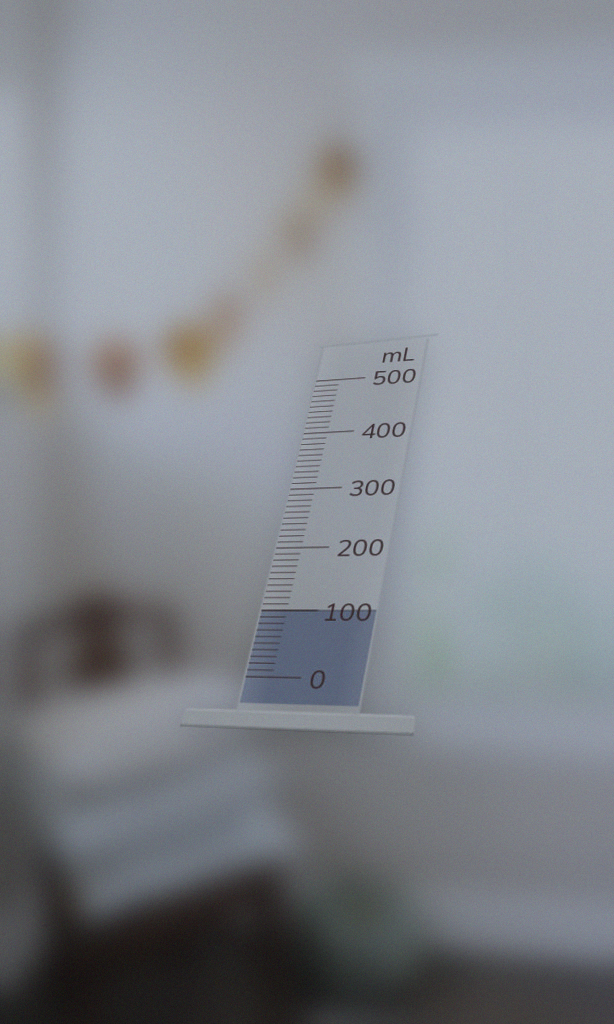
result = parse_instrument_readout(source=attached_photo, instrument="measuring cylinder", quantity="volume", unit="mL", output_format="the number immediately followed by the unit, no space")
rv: 100mL
